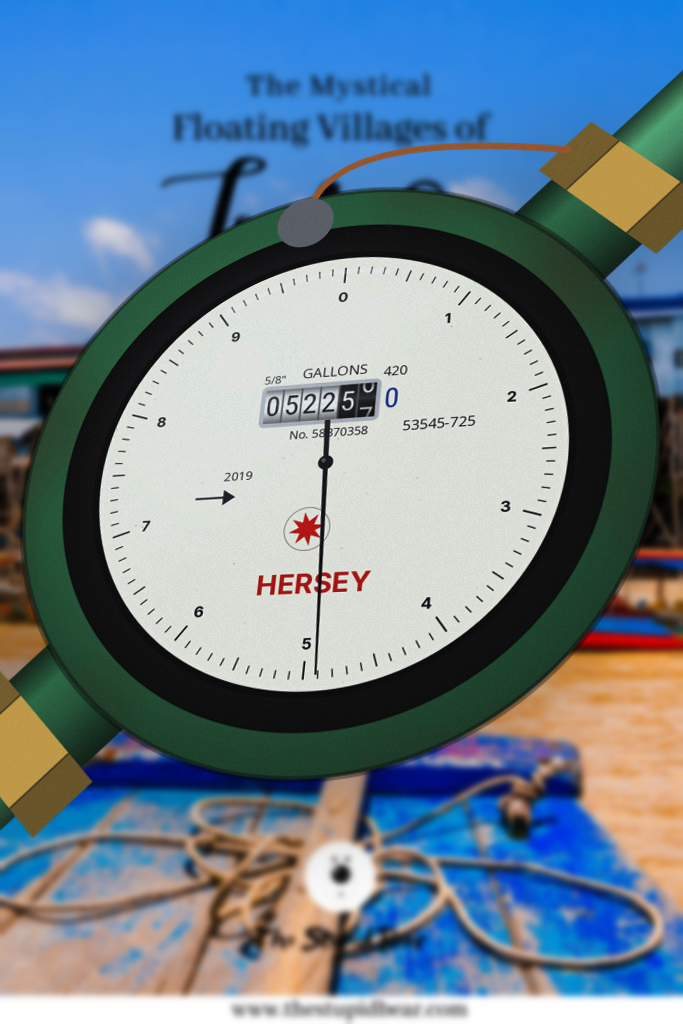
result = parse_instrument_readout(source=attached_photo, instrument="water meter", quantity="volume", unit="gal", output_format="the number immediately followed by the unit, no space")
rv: 522564.9gal
